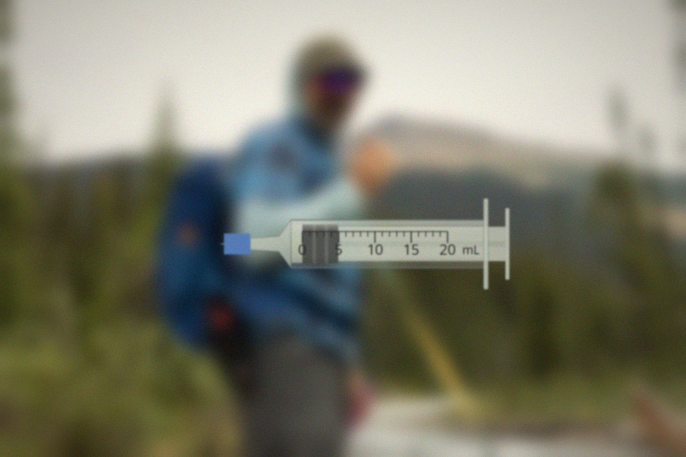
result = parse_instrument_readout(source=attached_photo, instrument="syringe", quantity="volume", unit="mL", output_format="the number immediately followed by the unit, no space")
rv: 0mL
